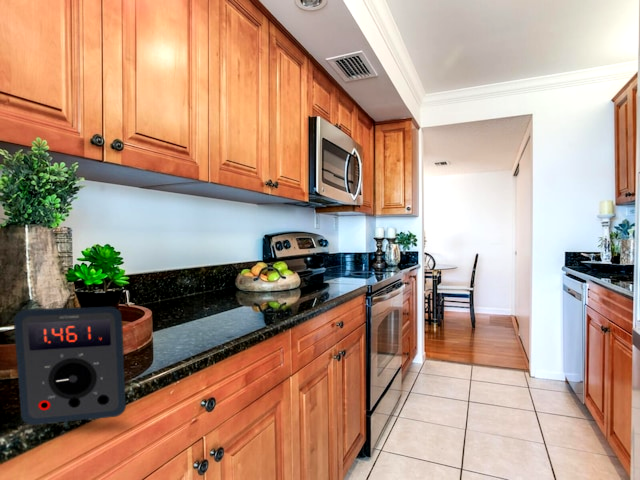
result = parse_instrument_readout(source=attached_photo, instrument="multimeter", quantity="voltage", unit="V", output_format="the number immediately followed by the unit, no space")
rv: 1.461V
